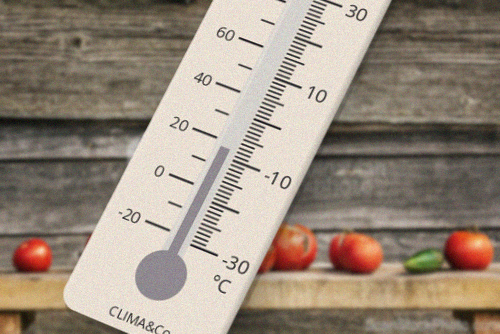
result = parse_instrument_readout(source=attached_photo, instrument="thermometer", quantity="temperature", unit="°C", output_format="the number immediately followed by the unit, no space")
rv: -8°C
